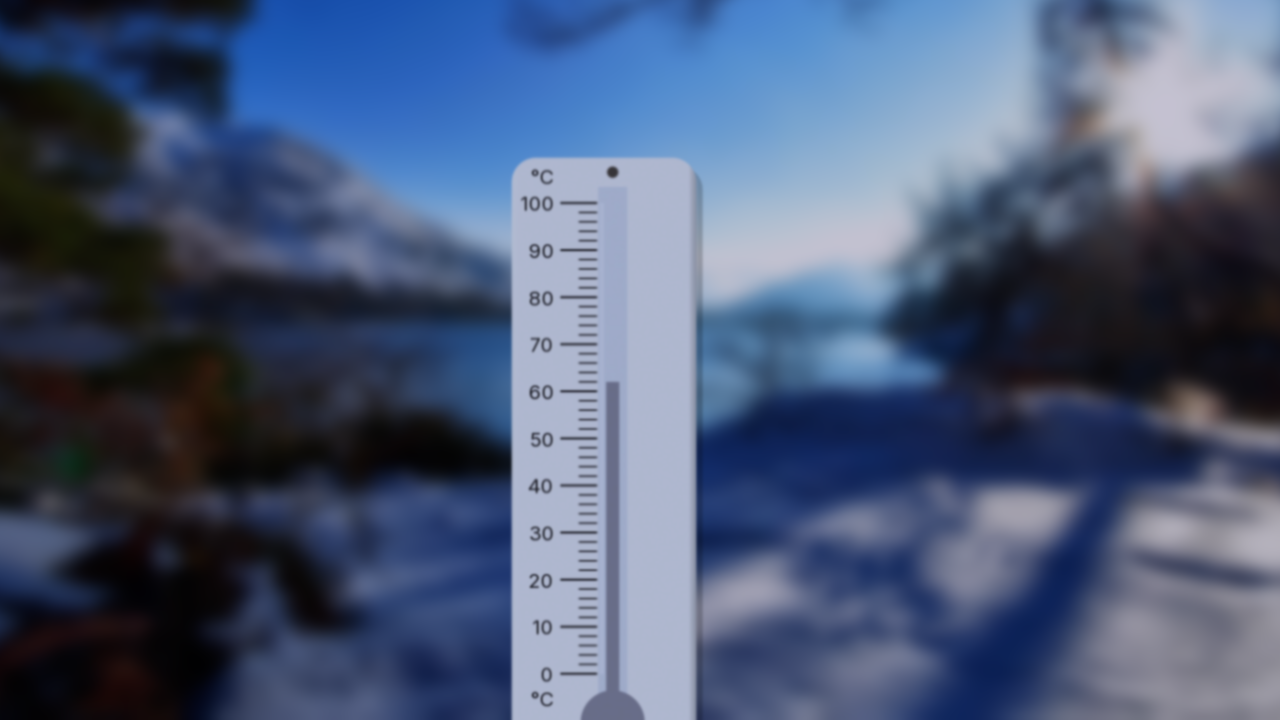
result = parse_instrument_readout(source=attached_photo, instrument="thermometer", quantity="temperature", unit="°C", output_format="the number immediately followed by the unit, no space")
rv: 62°C
